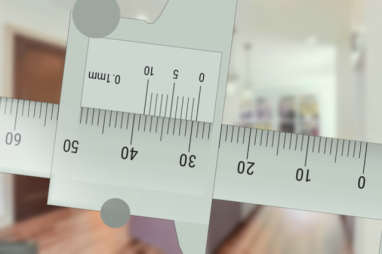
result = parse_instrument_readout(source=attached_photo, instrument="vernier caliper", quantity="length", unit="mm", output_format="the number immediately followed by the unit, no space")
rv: 29.4mm
